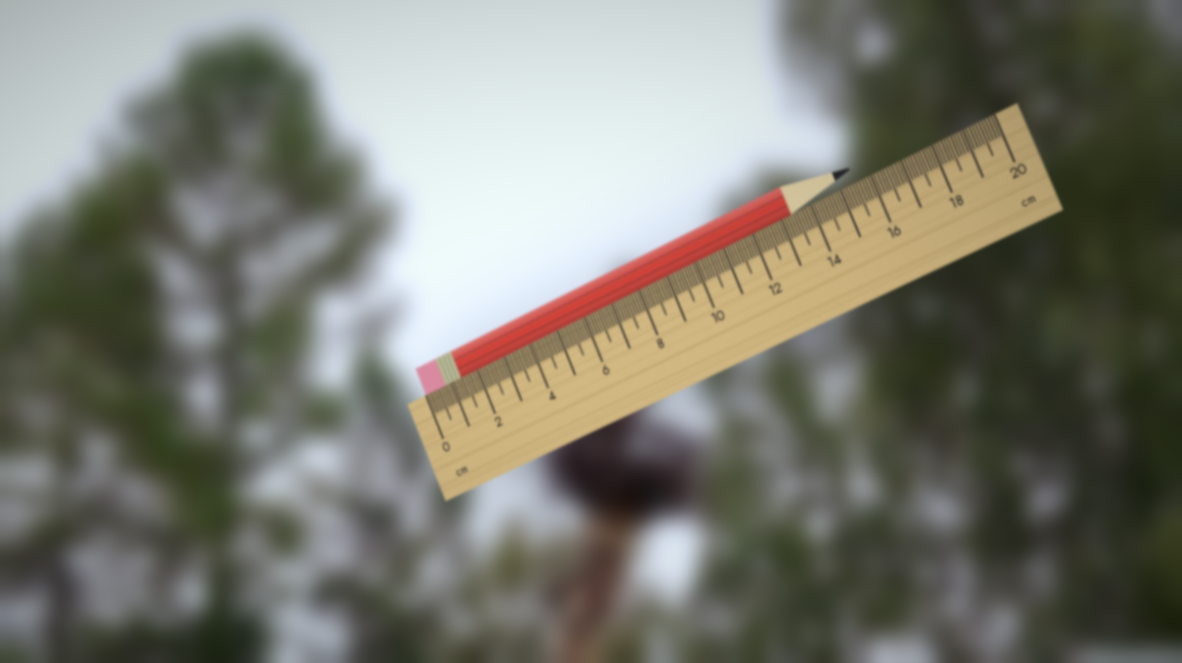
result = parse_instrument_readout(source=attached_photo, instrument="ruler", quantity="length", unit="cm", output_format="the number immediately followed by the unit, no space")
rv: 15.5cm
